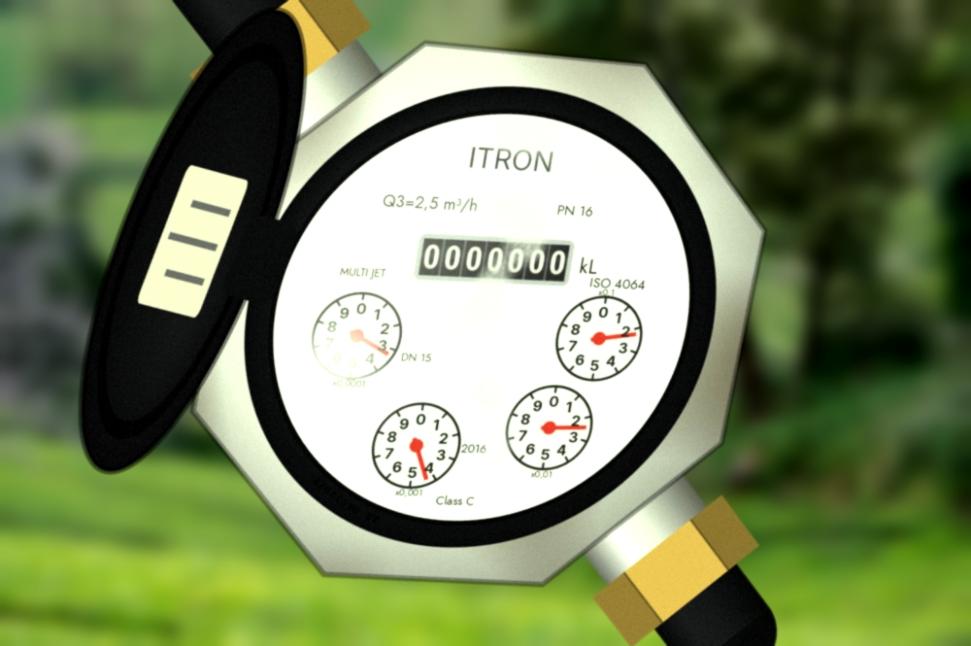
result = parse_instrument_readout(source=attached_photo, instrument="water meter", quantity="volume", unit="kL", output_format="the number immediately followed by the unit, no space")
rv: 0.2243kL
